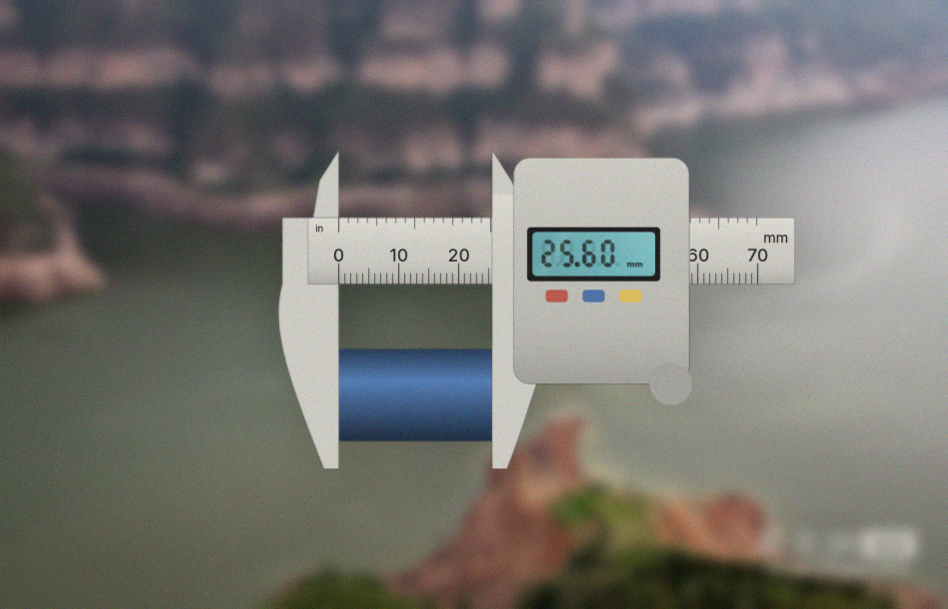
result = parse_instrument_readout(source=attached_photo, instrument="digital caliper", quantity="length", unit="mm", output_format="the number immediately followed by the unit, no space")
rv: 25.60mm
